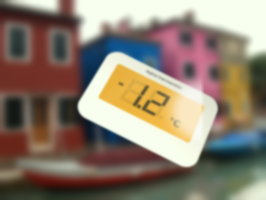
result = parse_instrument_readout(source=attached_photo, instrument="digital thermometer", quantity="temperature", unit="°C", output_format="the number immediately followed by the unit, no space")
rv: -1.2°C
